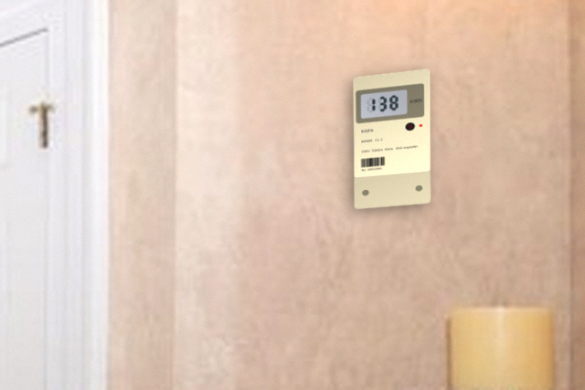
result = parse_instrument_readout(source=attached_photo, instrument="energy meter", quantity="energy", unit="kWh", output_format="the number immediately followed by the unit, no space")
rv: 138kWh
